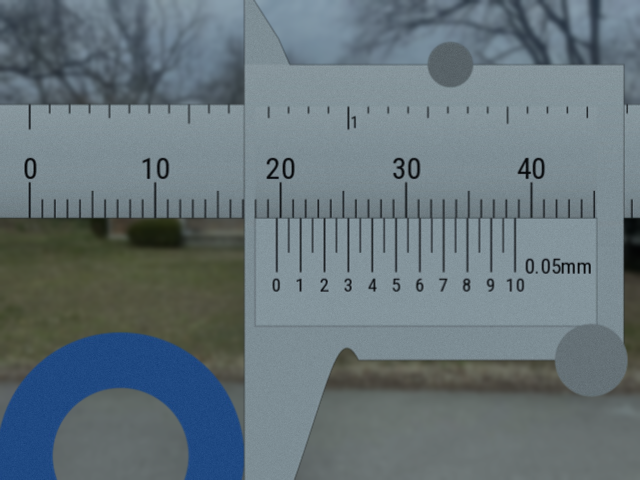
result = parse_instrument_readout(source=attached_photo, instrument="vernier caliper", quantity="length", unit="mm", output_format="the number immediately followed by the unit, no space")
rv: 19.7mm
